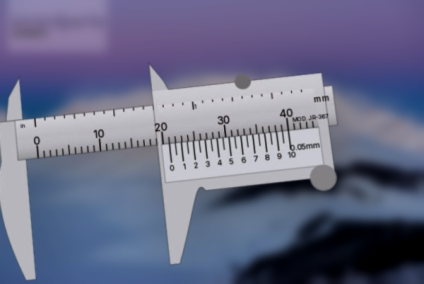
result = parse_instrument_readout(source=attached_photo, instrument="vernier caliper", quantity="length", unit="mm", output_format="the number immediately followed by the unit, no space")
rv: 21.0mm
